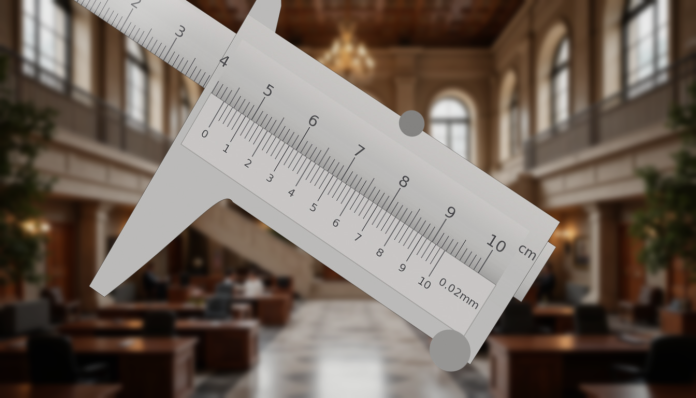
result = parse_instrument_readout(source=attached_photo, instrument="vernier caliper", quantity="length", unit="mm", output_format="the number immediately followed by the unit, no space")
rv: 43.8mm
